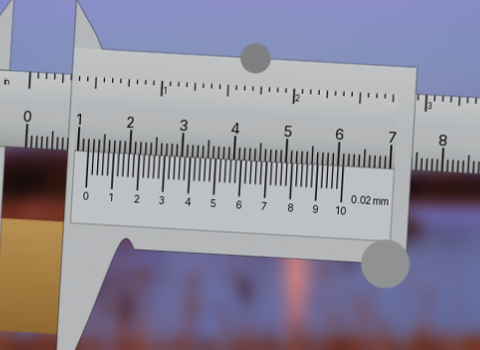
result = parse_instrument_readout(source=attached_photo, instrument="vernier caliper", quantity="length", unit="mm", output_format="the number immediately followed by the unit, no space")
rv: 12.0mm
